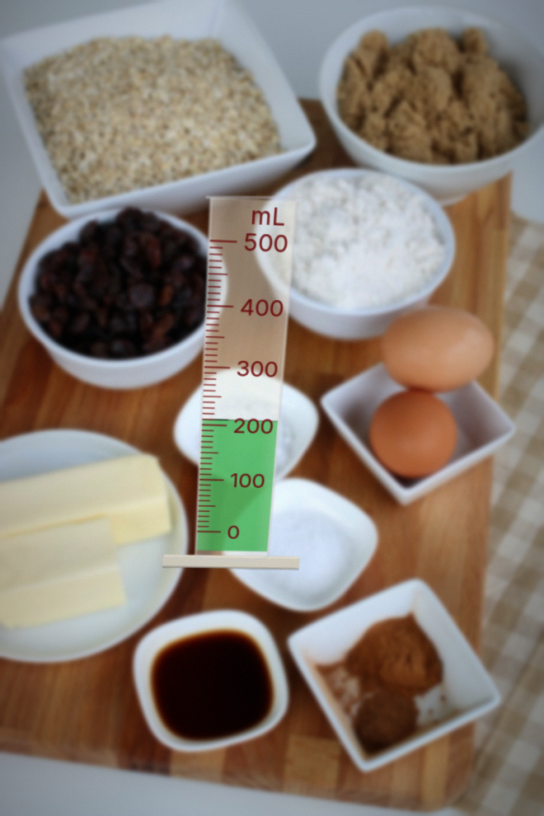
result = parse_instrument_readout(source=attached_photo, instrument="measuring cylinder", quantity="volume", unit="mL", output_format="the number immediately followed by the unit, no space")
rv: 210mL
